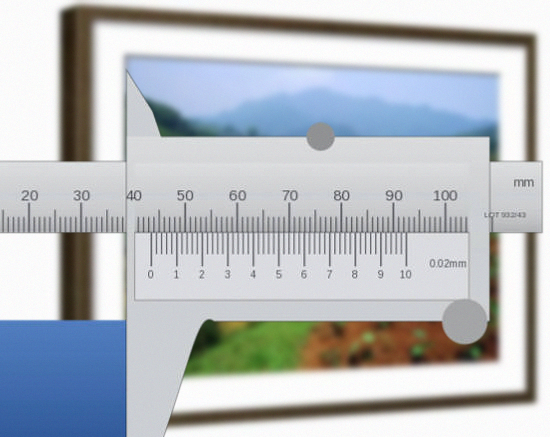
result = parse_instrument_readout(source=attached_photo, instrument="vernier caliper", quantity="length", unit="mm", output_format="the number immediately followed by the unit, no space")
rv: 43.5mm
